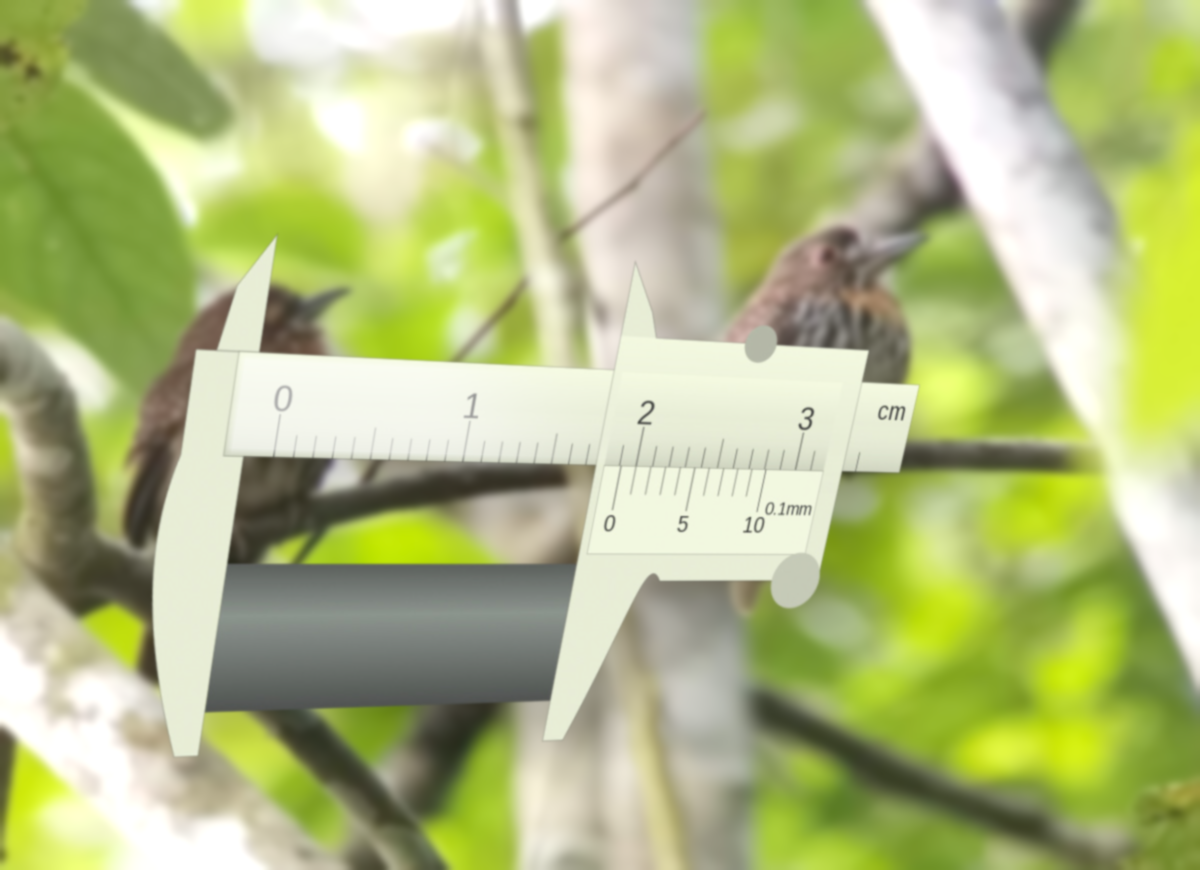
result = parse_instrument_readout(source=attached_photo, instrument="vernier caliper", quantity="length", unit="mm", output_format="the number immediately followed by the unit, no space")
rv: 19.1mm
